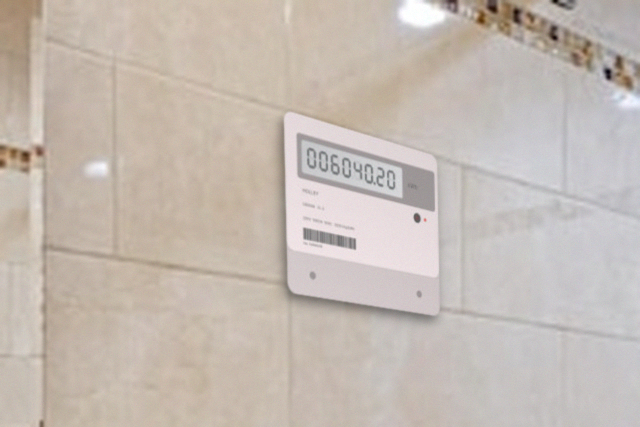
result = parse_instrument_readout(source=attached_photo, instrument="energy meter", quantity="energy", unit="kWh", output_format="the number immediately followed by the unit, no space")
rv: 6040.20kWh
